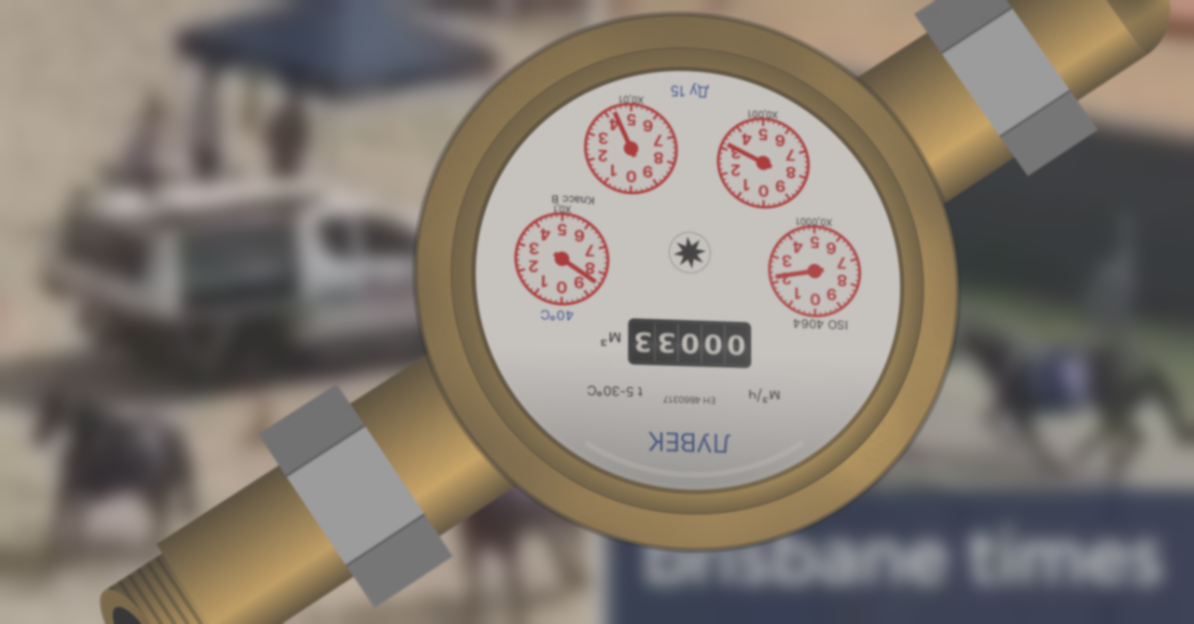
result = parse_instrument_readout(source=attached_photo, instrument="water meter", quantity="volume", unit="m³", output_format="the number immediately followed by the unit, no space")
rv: 33.8432m³
